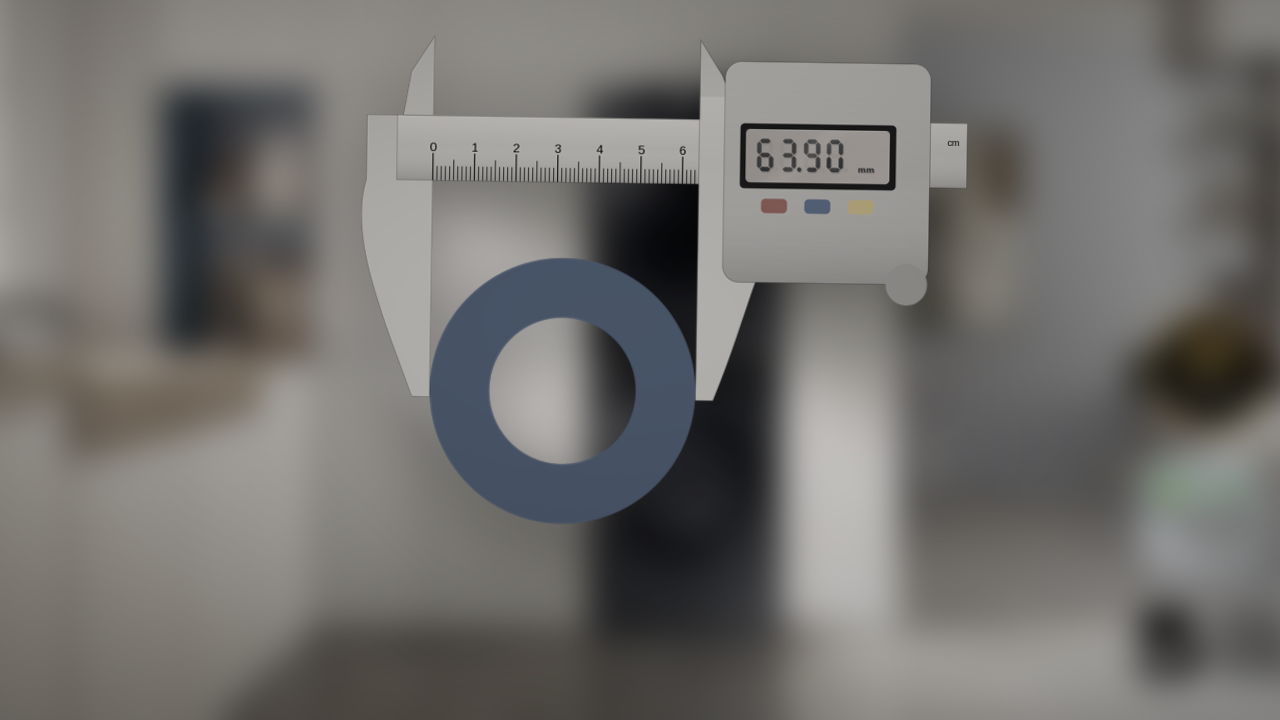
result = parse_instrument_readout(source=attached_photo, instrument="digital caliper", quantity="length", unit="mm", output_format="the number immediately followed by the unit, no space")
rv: 63.90mm
